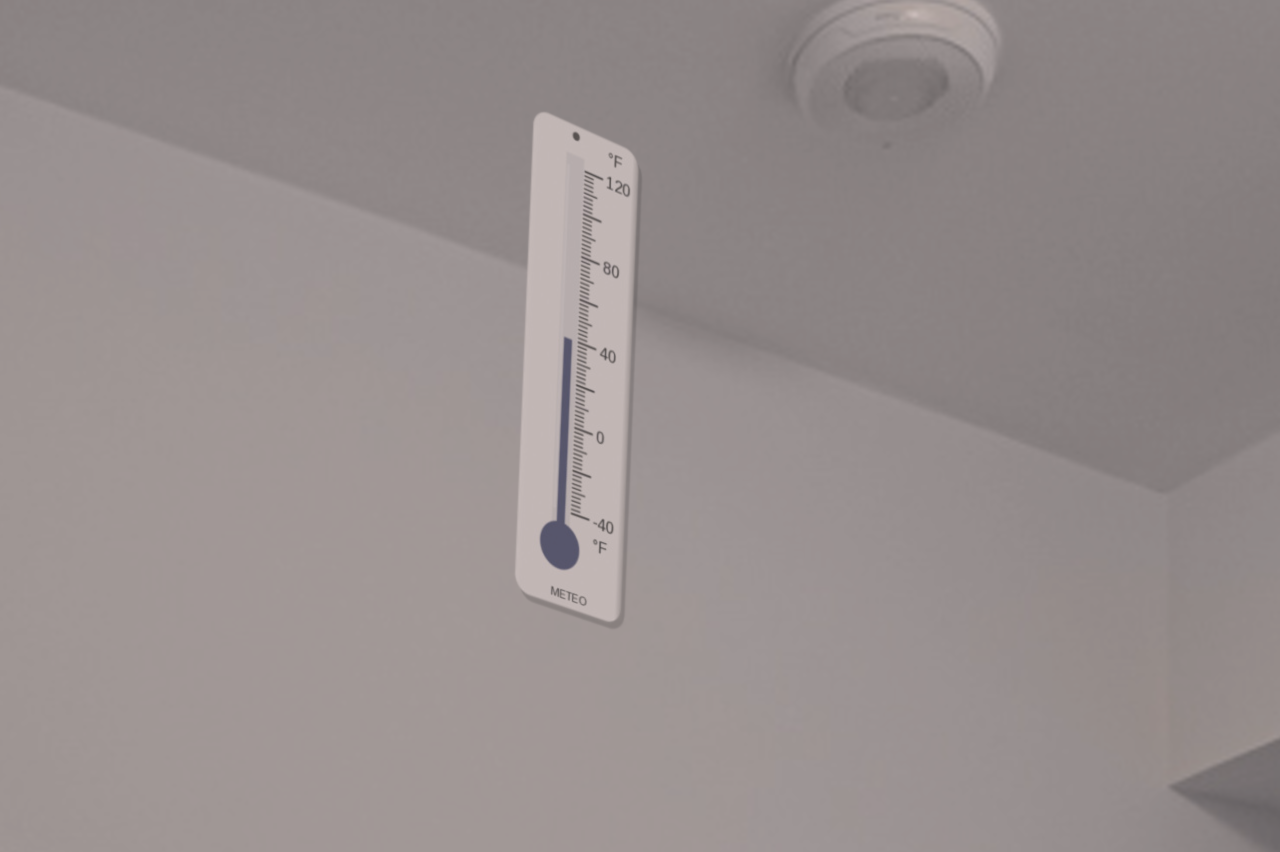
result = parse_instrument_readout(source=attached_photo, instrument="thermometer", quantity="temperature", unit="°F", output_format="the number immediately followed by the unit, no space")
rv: 40°F
